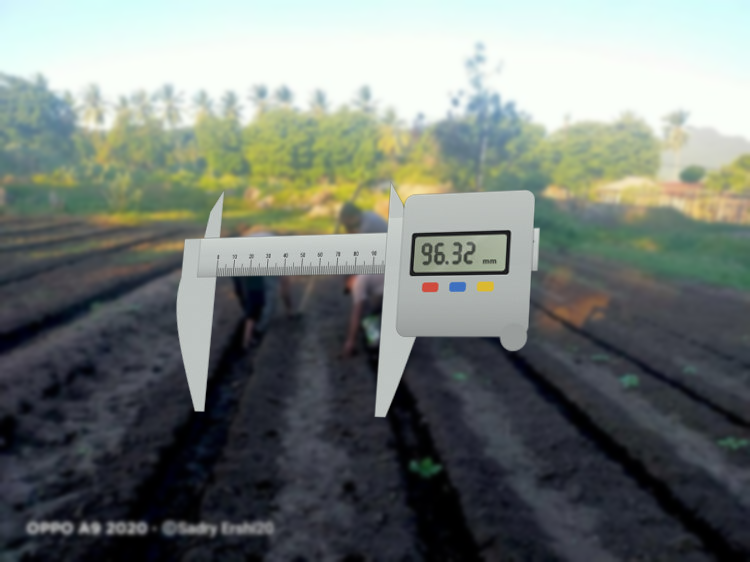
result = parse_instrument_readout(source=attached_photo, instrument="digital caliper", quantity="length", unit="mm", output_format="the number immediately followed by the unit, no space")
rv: 96.32mm
